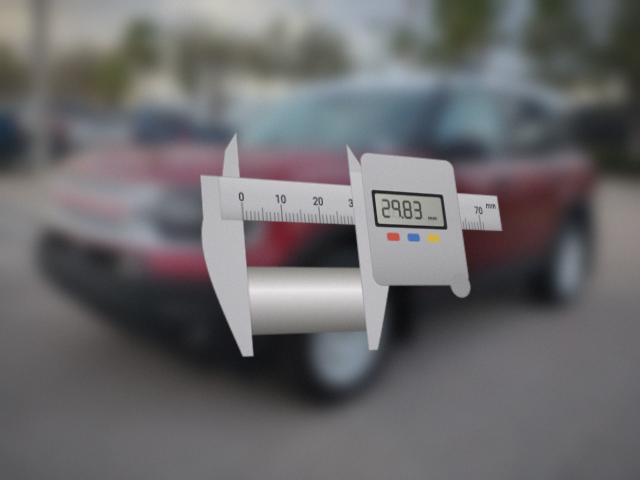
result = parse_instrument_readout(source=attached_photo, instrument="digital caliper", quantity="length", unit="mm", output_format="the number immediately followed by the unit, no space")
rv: 29.83mm
